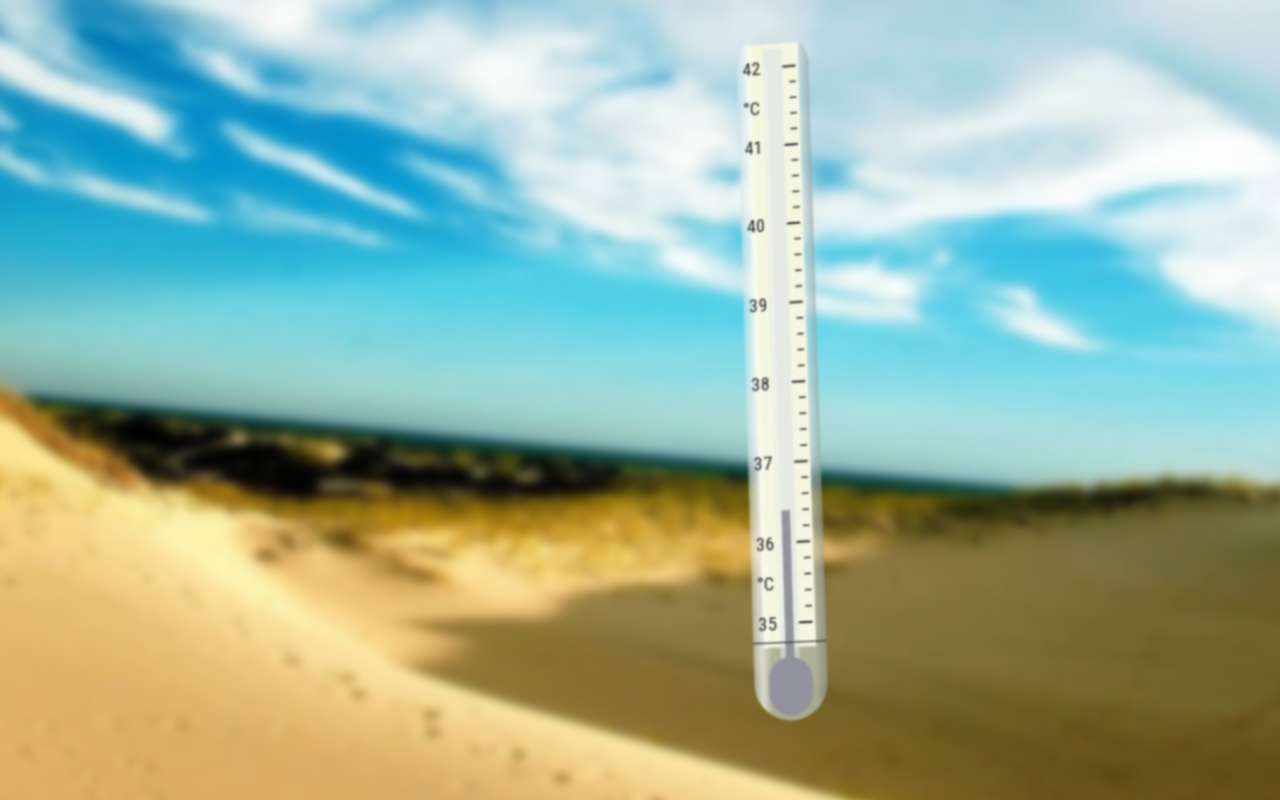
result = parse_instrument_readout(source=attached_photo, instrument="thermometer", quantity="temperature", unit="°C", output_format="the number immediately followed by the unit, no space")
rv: 36.4°C
